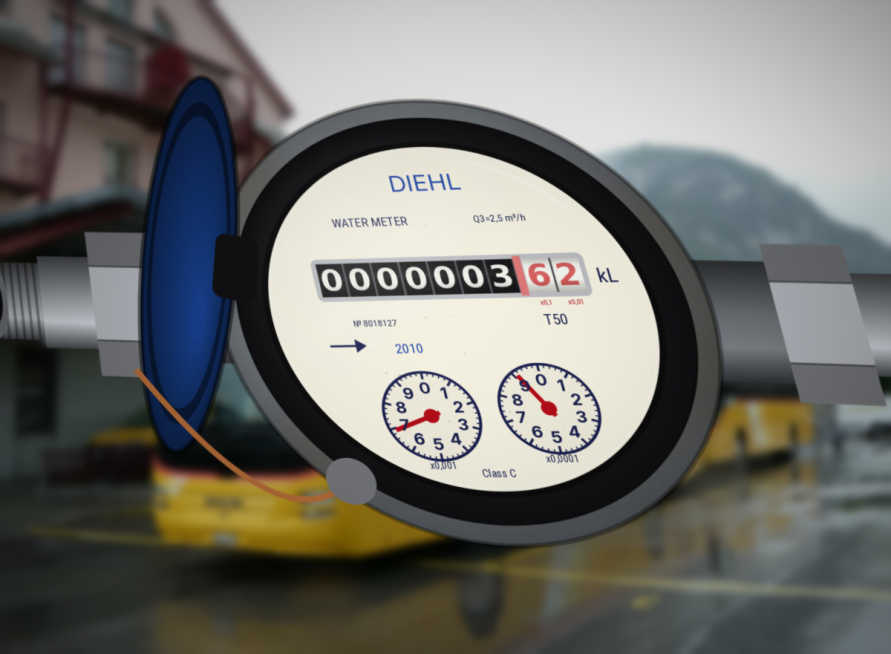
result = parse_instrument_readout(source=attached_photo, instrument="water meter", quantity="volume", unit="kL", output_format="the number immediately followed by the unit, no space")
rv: 3.6269kL
